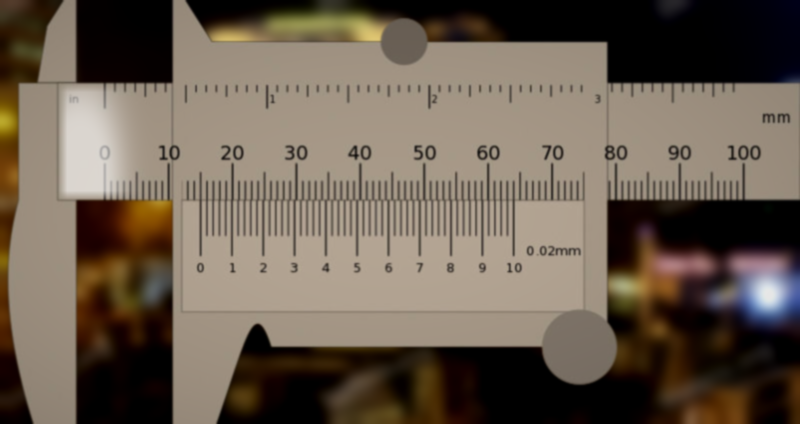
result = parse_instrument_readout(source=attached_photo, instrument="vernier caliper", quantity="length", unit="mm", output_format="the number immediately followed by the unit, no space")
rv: 15.0mm
